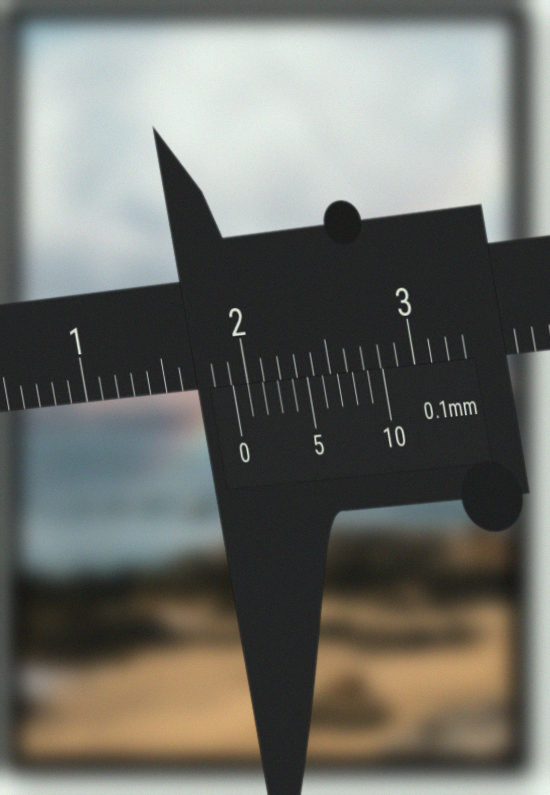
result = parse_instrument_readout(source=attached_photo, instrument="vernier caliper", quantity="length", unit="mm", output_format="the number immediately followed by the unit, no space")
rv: 19.1mm
